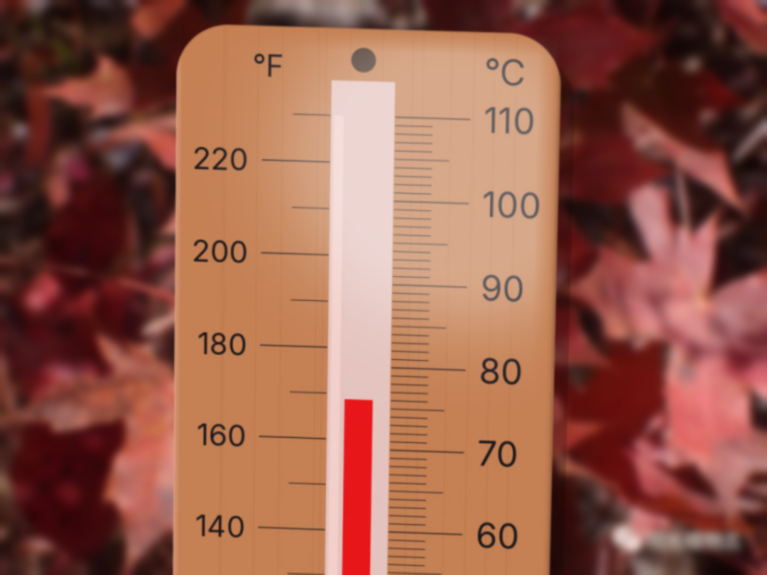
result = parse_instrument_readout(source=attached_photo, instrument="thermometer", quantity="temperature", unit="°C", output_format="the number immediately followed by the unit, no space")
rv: 76°C
